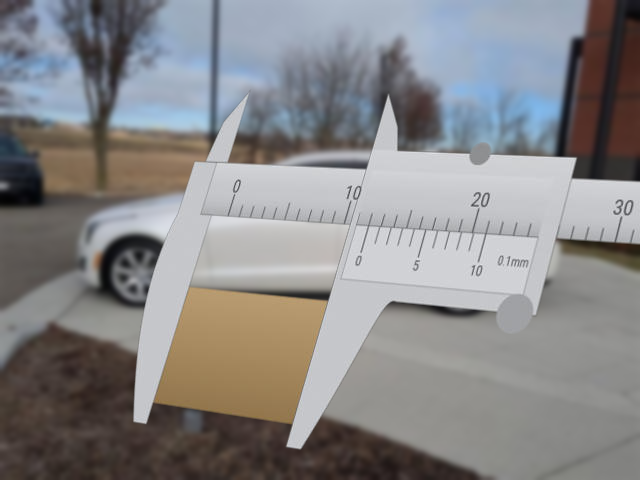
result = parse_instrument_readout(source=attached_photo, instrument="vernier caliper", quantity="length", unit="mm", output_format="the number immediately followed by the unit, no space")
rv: 12.0mm
